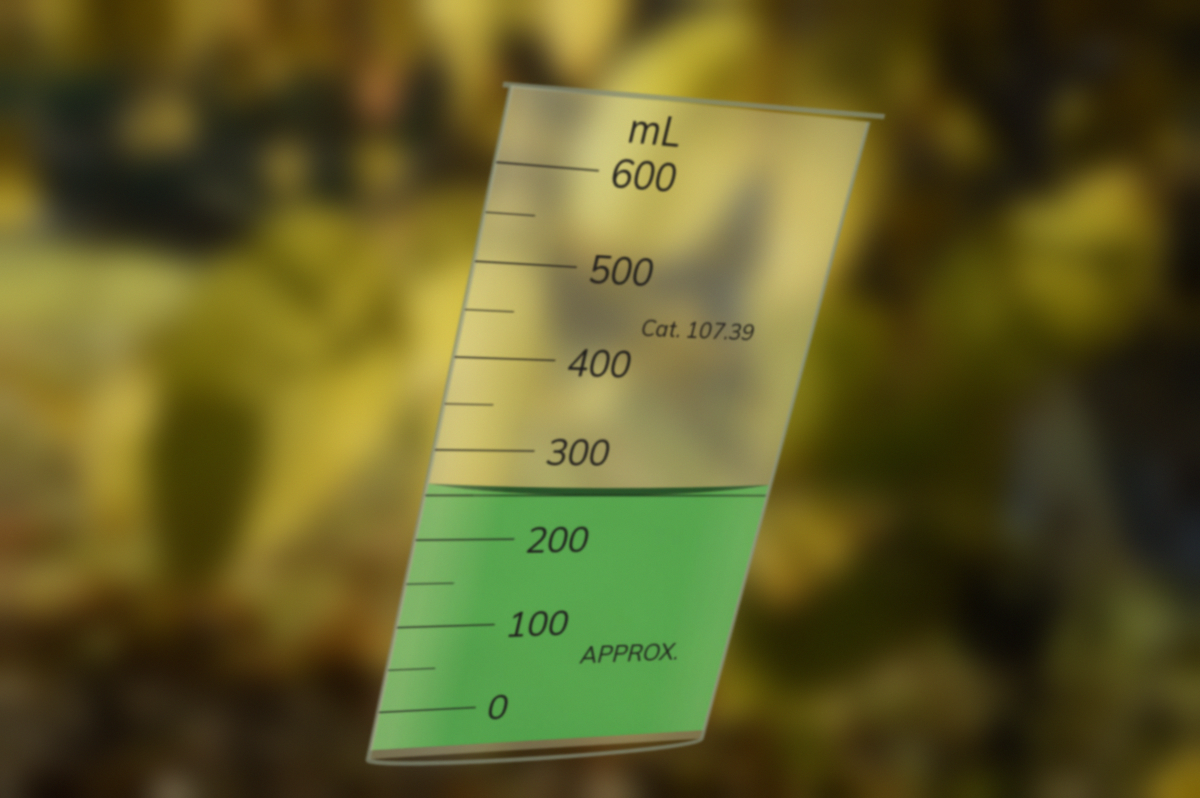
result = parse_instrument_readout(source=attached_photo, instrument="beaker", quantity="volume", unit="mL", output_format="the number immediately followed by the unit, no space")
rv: 250mL
